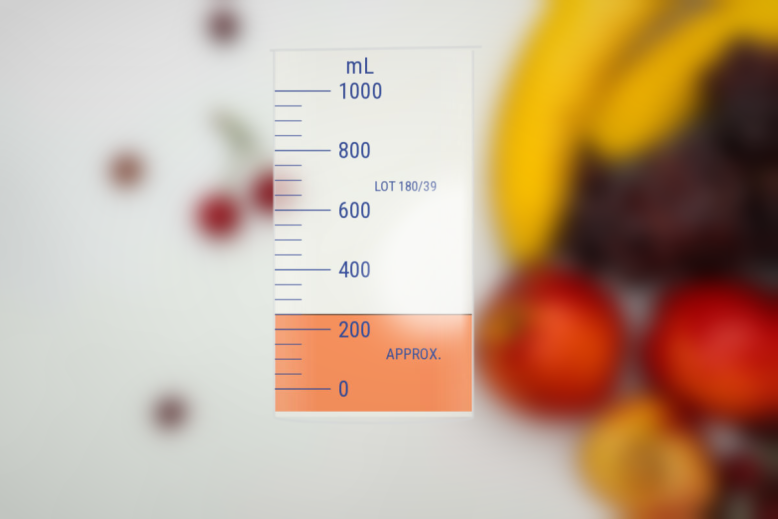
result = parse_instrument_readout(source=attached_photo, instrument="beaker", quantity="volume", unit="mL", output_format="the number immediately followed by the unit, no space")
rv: 250mL
